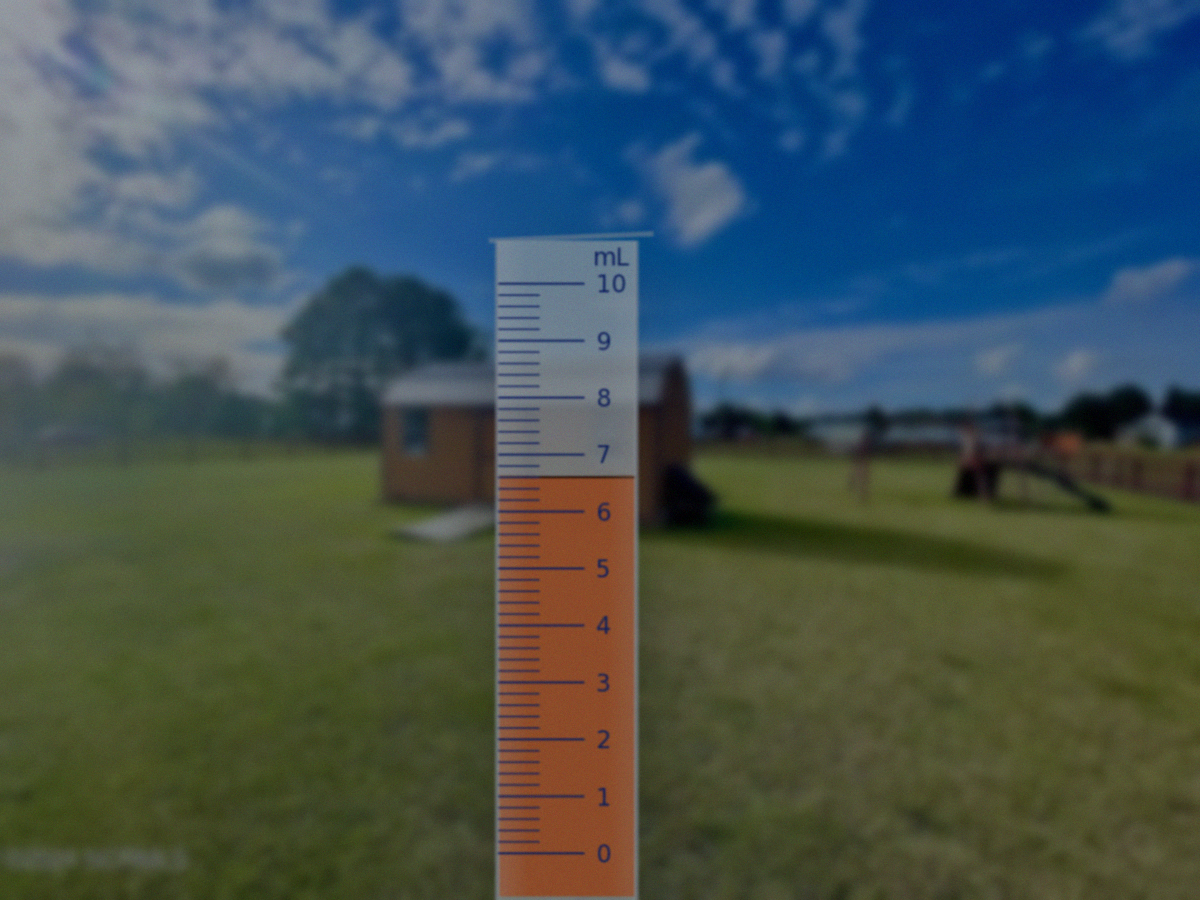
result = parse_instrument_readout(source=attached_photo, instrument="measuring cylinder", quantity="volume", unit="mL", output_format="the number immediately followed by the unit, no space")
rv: 6.6mL
